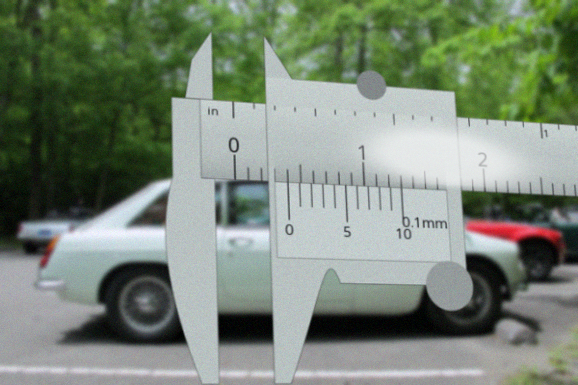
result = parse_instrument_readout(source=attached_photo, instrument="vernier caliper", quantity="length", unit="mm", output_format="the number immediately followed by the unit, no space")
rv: 4.0mm
